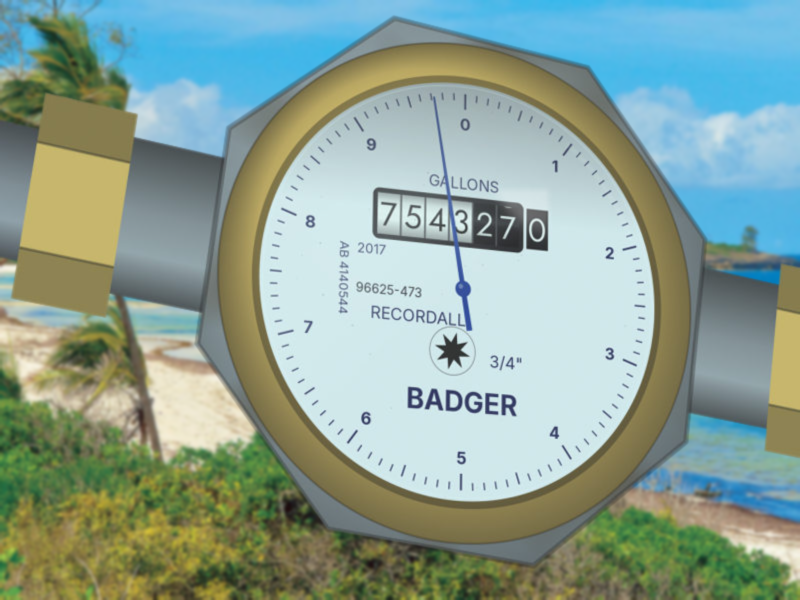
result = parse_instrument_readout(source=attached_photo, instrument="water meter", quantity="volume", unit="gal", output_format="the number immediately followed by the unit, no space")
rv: 7543269.7gal
